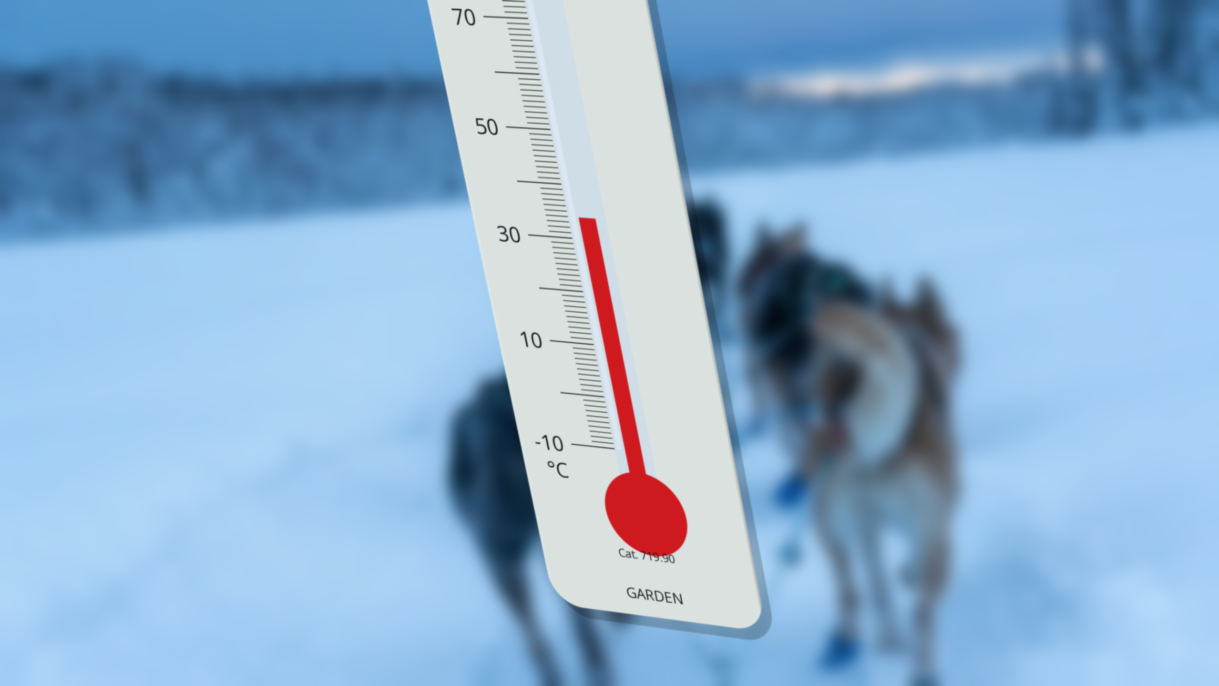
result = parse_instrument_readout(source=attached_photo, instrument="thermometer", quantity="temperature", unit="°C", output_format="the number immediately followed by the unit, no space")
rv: 34°C
